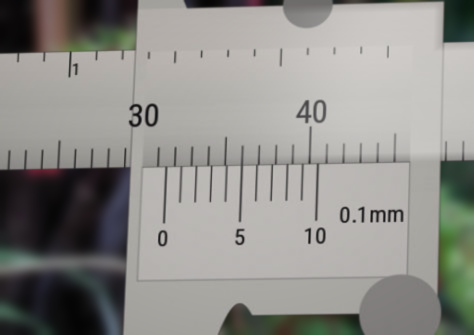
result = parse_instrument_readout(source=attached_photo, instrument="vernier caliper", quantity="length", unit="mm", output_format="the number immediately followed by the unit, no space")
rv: 31.5mm
